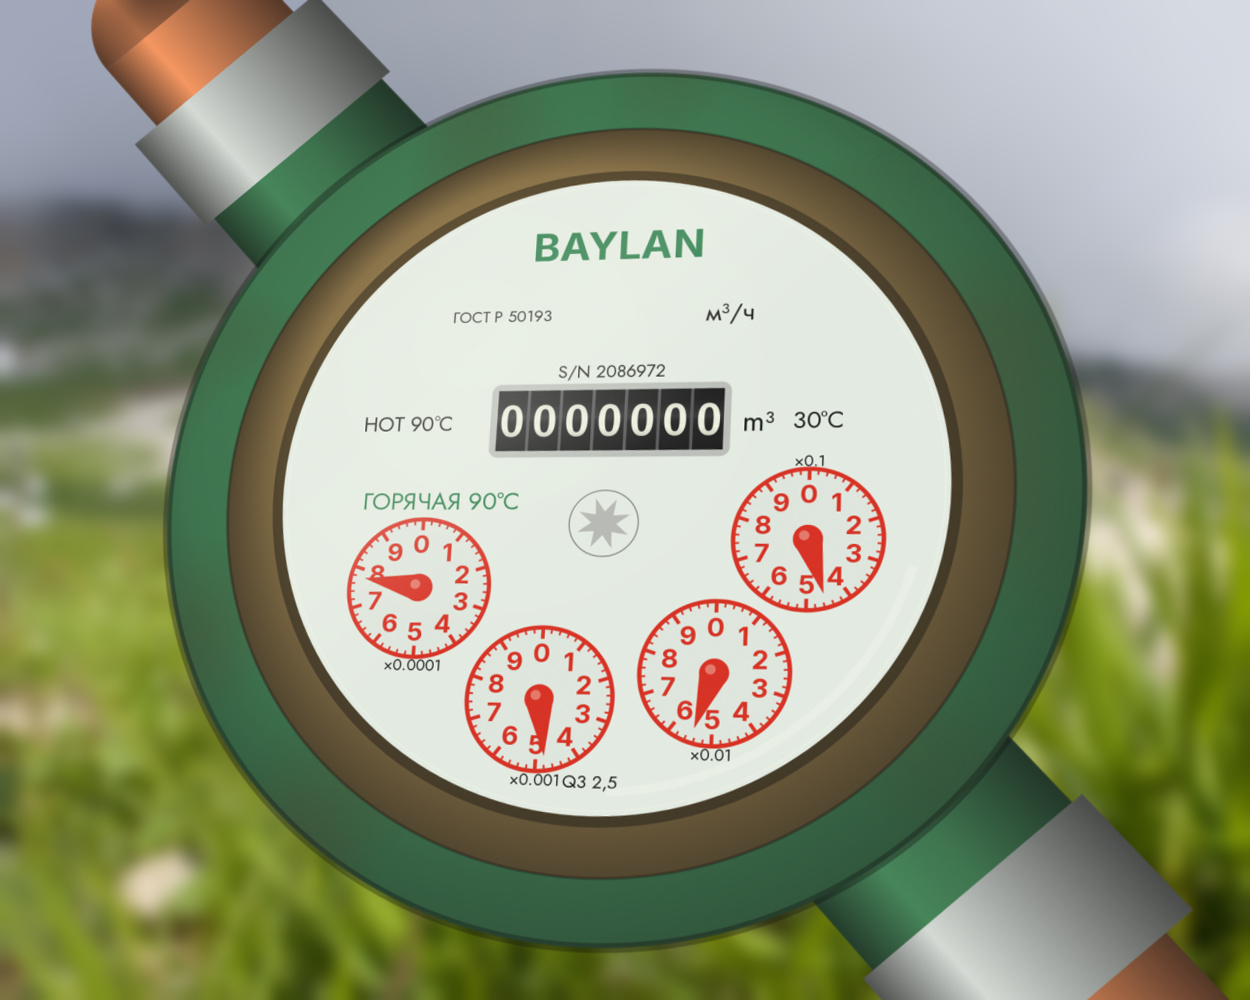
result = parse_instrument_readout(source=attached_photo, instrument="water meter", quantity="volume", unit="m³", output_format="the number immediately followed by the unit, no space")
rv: 0.4547m³
